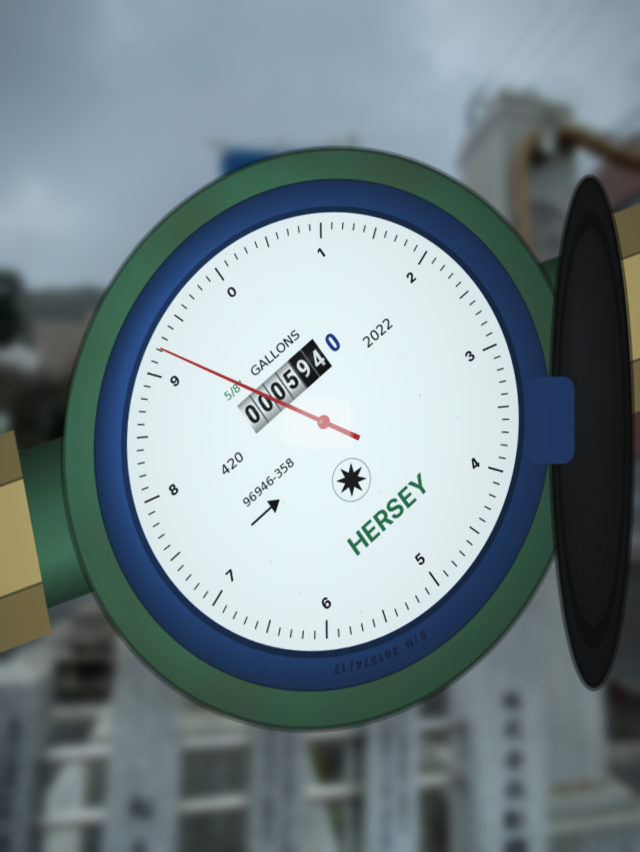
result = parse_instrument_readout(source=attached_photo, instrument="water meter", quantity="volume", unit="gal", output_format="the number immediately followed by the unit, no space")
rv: 5939.2gal
